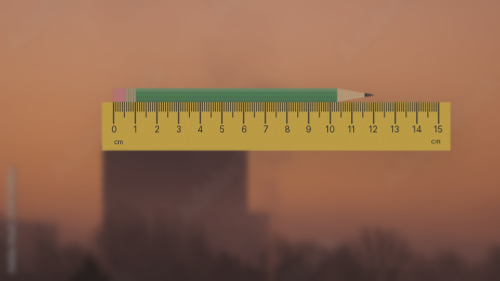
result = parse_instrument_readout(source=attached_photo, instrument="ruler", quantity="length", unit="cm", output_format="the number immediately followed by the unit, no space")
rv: 12cm
